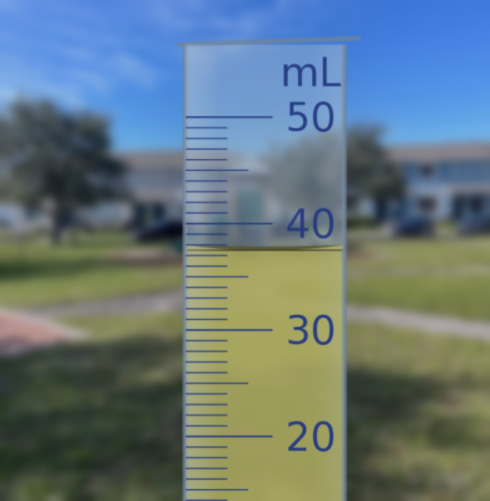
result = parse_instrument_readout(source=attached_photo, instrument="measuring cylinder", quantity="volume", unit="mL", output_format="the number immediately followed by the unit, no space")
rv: 37.5mL
